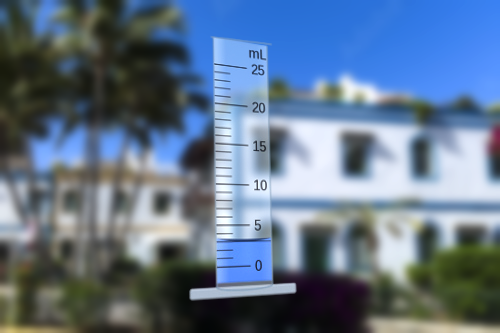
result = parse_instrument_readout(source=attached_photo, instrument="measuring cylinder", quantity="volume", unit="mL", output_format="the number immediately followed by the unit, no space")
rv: 3mL
